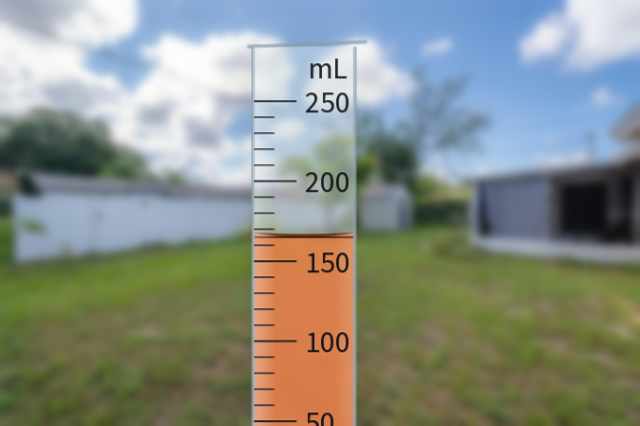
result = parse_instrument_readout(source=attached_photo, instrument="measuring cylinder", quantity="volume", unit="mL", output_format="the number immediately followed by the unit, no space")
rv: 165mL
